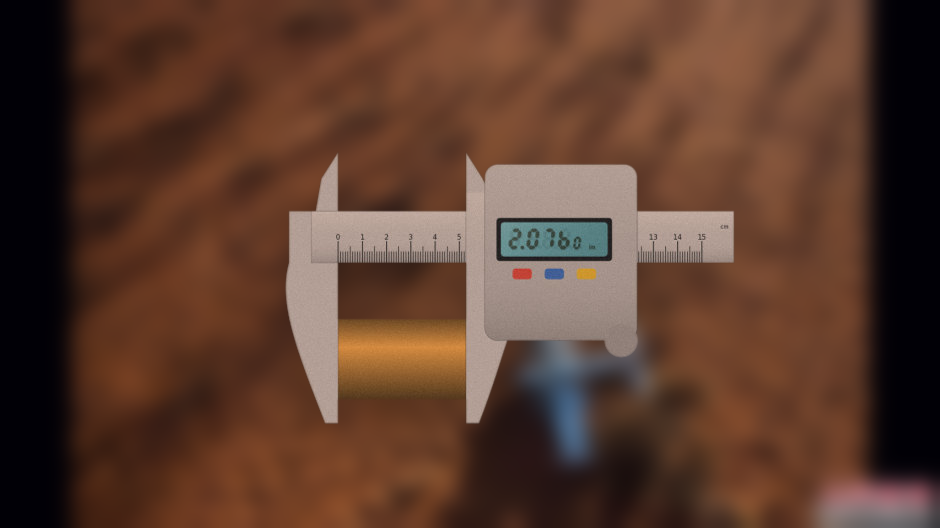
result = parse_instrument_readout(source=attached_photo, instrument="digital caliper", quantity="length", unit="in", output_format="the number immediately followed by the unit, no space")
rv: 2.0760in
